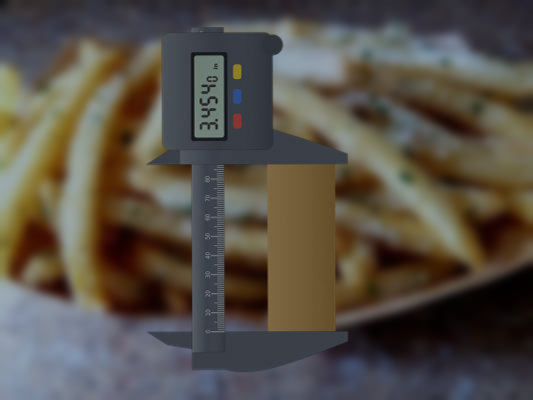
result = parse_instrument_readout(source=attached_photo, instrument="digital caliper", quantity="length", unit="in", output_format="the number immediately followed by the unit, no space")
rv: 3.4540in
